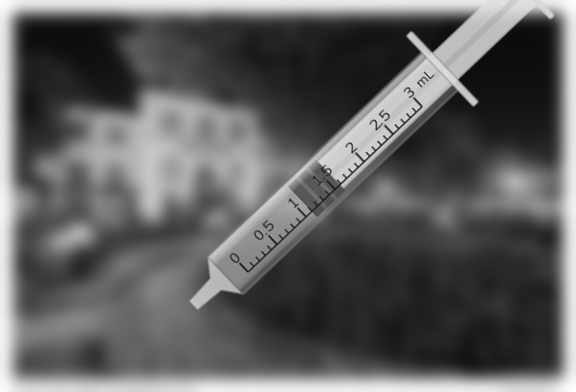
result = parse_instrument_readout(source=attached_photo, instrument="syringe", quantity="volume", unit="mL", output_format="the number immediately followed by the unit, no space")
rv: 1.1mL
